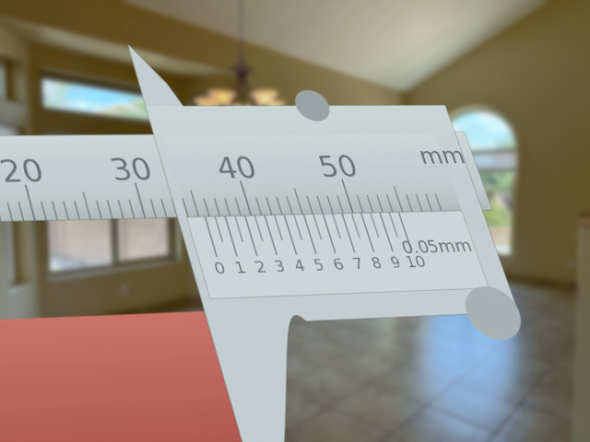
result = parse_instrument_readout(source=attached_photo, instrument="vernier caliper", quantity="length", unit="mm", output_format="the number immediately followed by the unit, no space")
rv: 35.6mm
